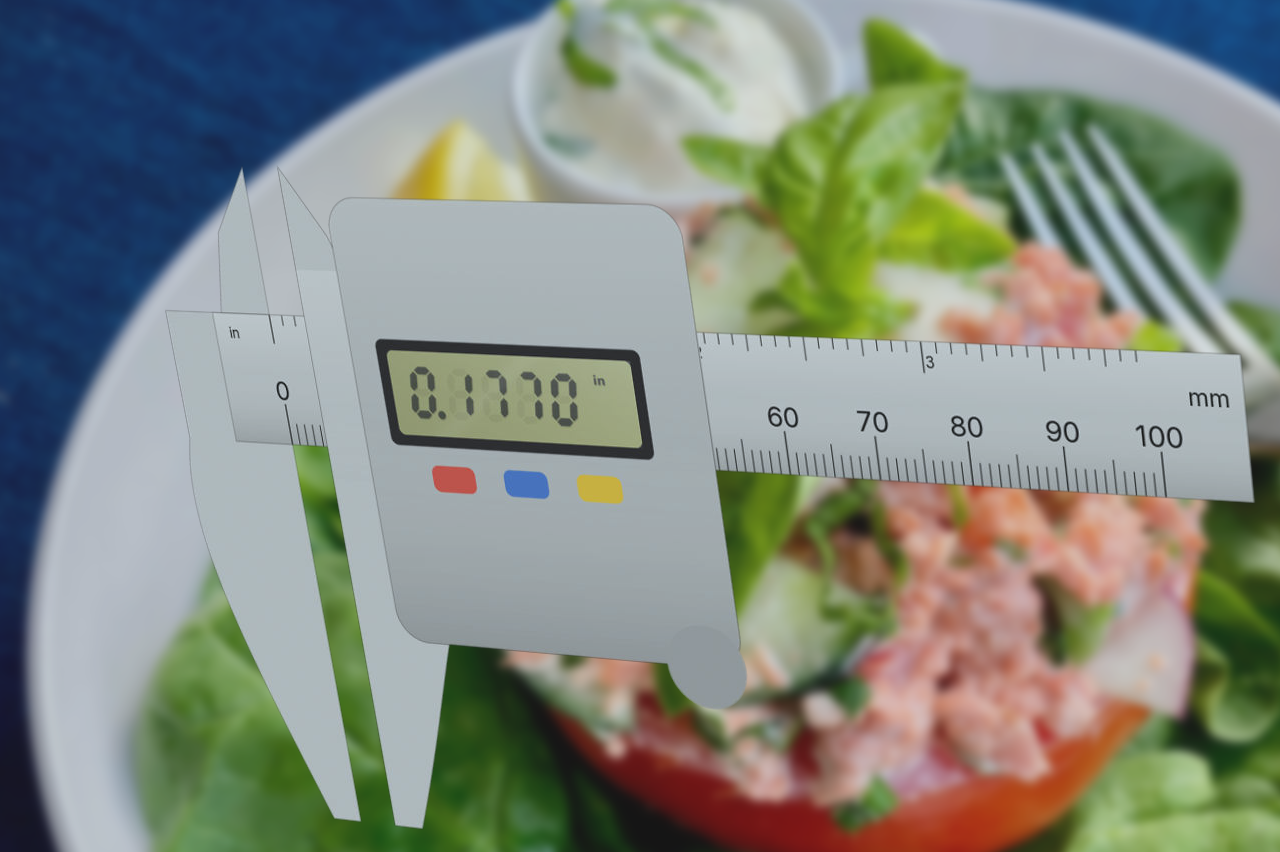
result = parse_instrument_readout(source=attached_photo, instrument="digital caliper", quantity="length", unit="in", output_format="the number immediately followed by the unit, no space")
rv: 0.1770in
